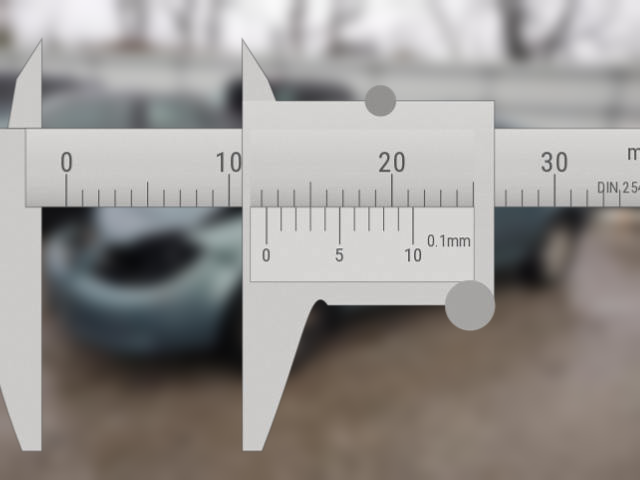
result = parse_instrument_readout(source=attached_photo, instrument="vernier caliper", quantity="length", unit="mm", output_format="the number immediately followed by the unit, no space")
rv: 12.3mm
